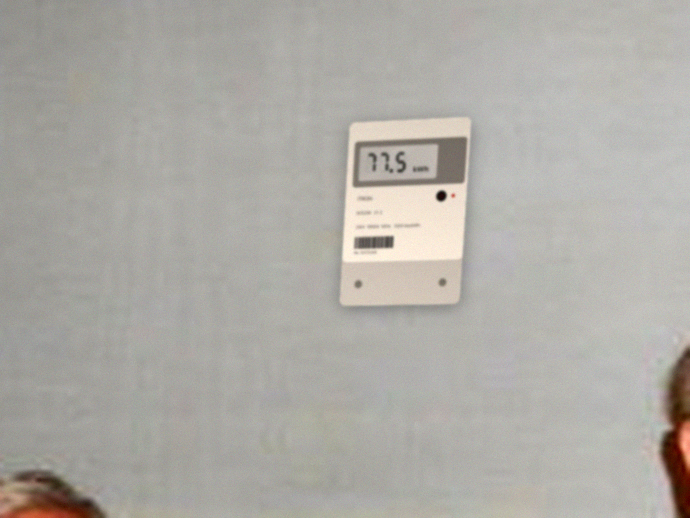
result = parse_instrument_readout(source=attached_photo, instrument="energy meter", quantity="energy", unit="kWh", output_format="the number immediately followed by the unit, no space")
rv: 77.5kWh
